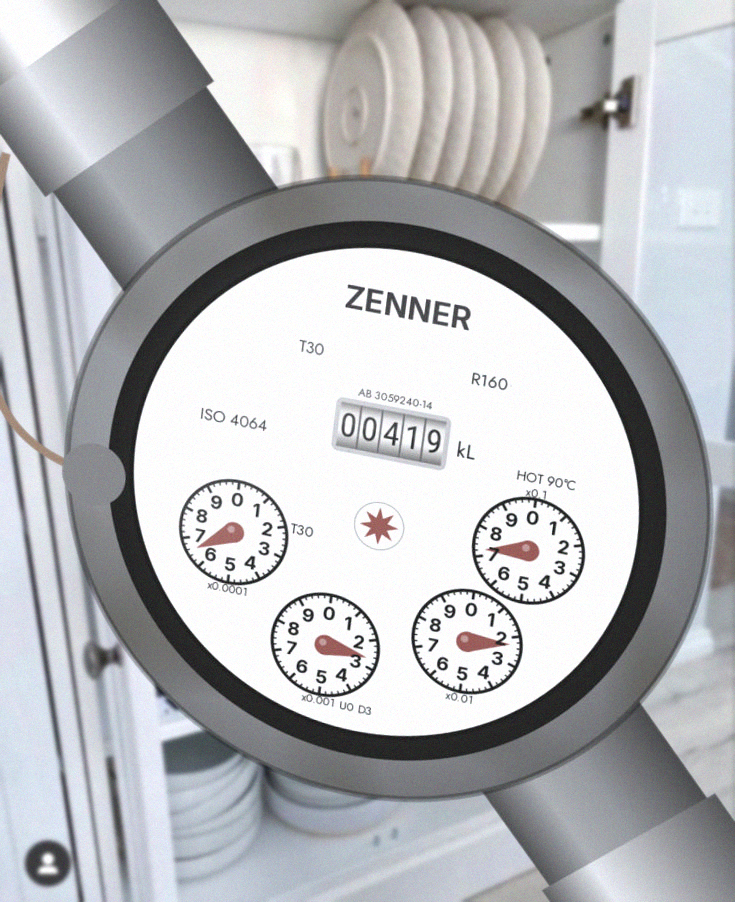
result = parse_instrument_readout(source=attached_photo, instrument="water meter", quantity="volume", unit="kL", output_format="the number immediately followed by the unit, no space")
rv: 419.7226kL
